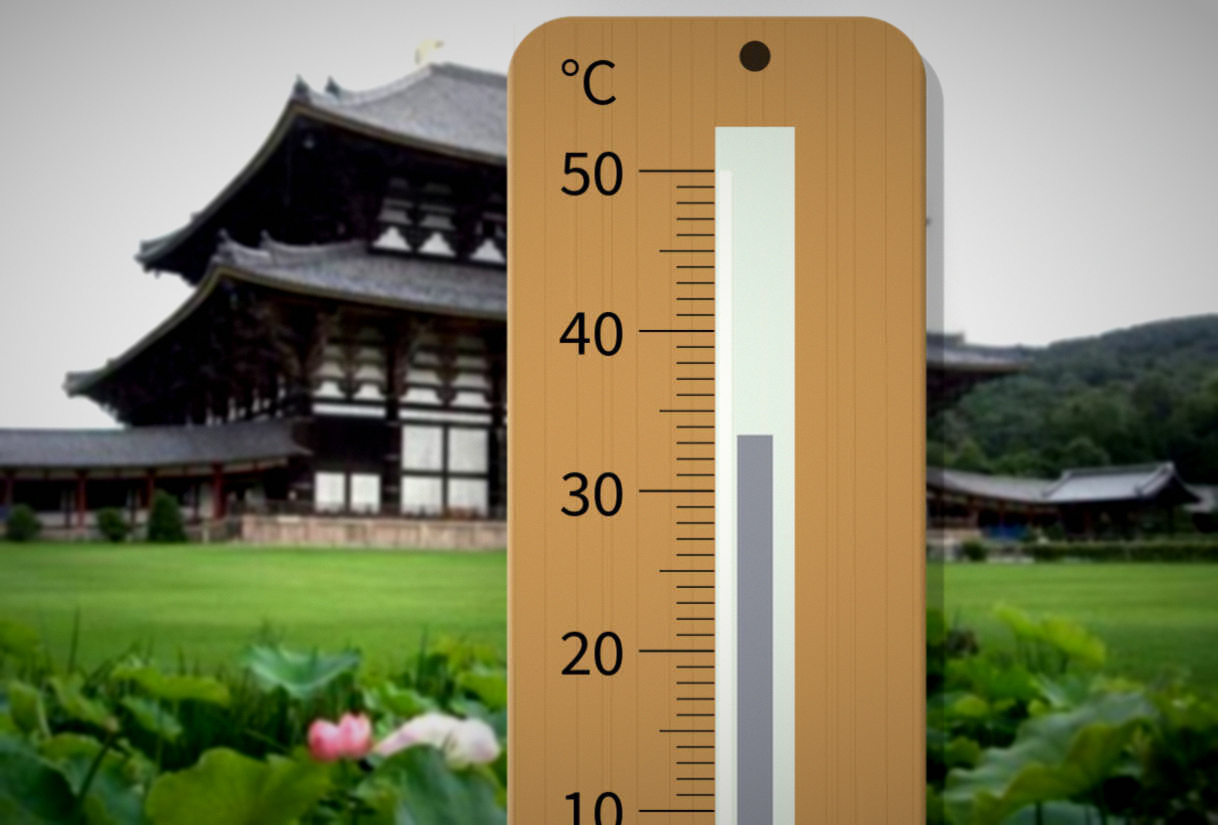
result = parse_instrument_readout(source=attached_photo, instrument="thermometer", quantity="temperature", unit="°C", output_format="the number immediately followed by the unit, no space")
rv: 33.5°C
